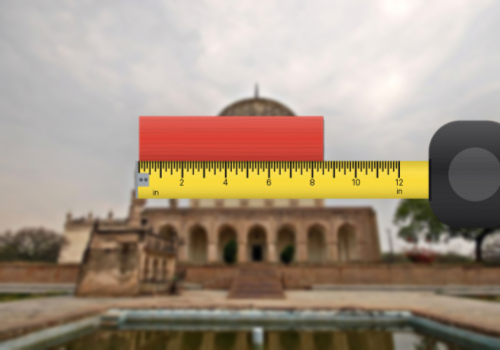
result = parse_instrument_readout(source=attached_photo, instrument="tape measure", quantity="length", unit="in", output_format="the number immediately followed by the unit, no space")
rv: 8.5in
